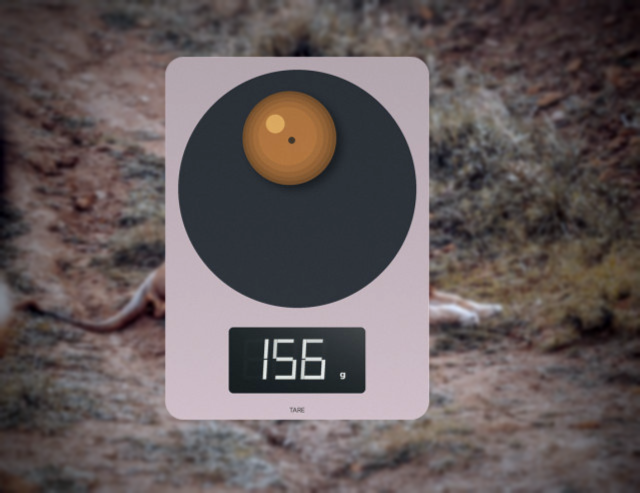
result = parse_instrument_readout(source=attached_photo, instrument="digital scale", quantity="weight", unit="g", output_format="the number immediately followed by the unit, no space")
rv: 156g
